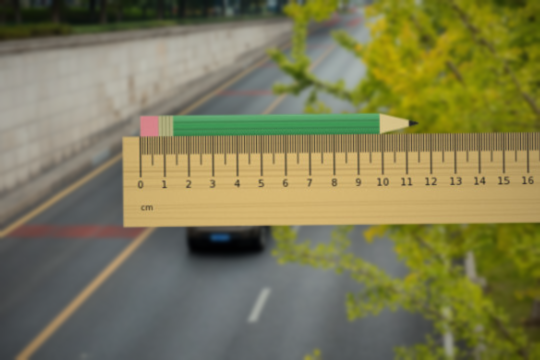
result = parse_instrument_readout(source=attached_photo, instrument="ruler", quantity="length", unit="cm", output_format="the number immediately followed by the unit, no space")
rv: 11.5cm
